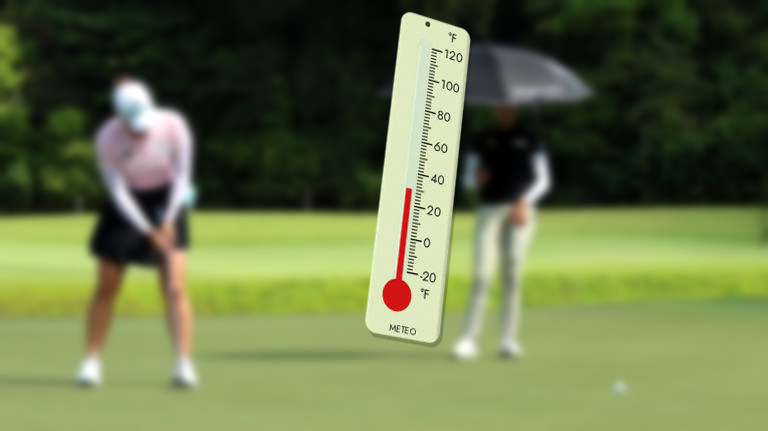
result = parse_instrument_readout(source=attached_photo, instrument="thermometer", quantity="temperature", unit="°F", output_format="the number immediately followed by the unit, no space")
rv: 30°F
